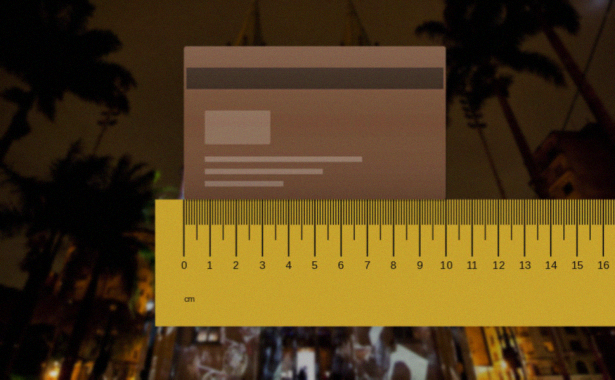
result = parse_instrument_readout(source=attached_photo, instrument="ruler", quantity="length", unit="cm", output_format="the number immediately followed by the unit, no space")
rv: 10cm
